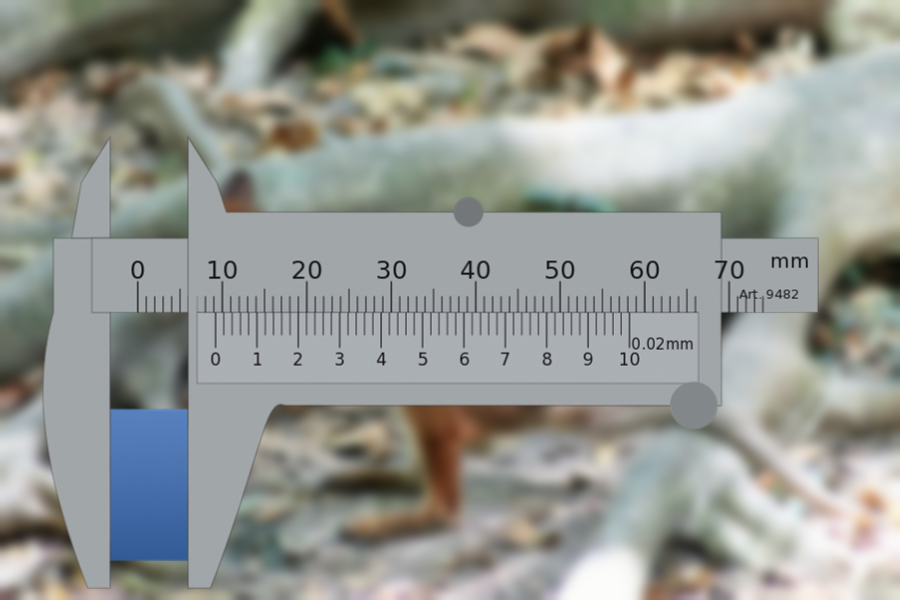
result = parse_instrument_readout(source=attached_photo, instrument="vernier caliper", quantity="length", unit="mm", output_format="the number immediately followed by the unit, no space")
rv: 9.2mm
